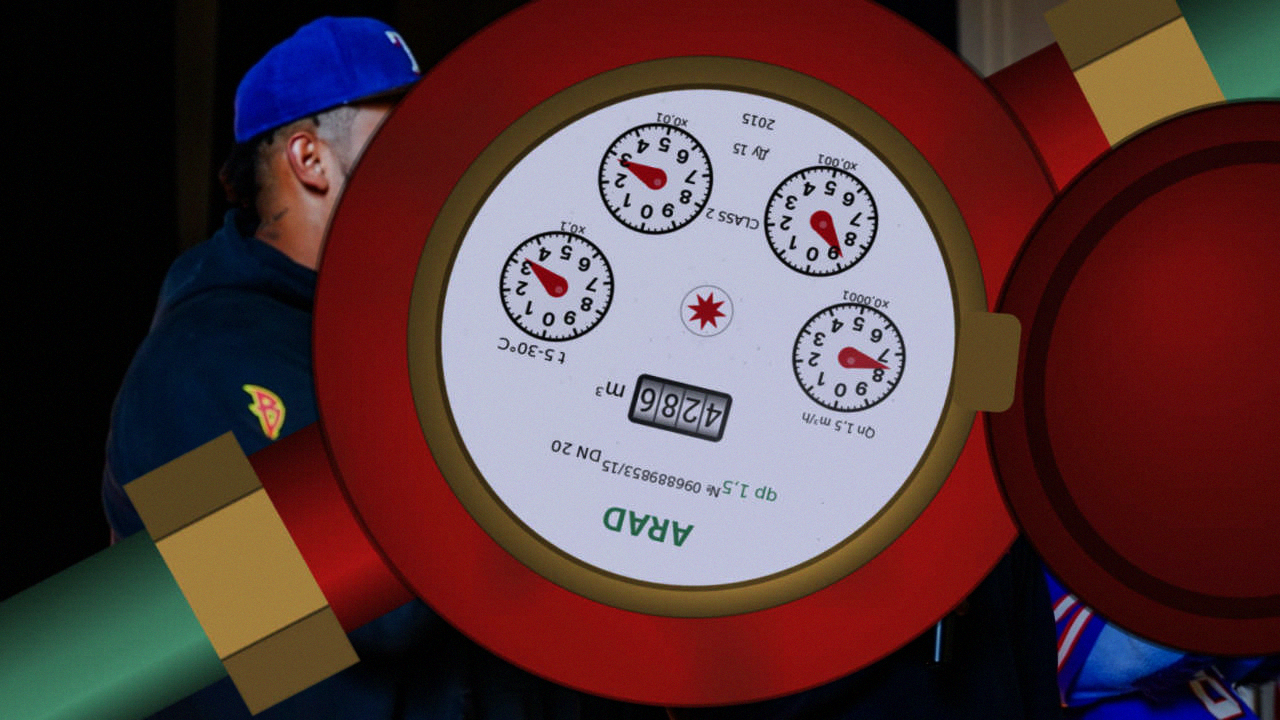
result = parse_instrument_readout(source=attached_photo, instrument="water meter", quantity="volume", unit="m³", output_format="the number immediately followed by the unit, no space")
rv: 4286.3287m³
